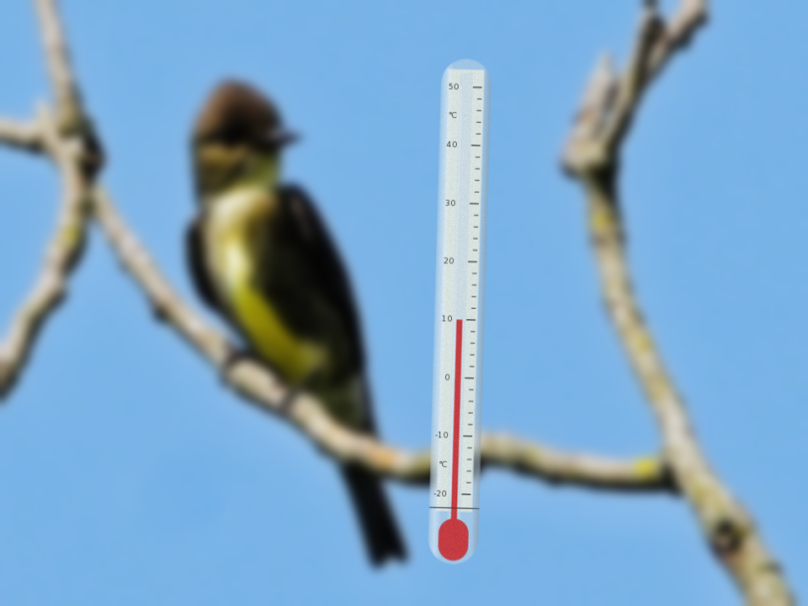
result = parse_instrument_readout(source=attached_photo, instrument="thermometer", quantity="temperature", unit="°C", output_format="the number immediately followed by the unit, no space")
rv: 10°C
